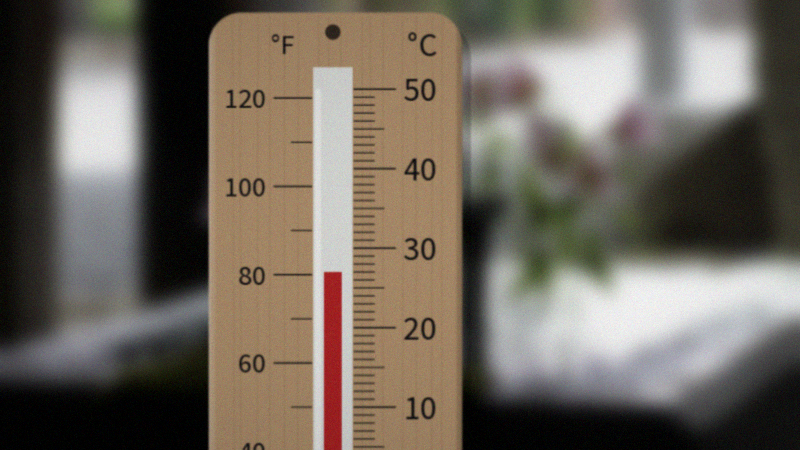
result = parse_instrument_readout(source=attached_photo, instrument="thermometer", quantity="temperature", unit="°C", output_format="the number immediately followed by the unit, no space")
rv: 27°C
